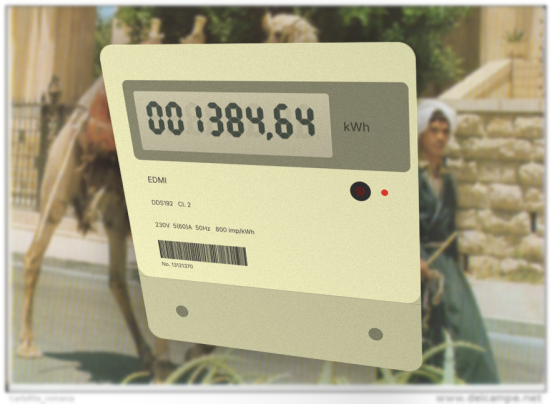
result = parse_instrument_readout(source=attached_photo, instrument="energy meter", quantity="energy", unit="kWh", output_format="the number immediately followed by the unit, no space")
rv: 1384.64kWh
